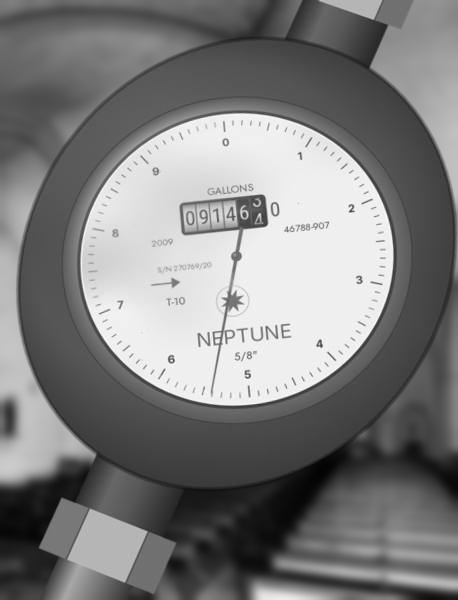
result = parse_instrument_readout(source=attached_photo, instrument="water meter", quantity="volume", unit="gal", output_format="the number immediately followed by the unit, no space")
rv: 914635.4gal
